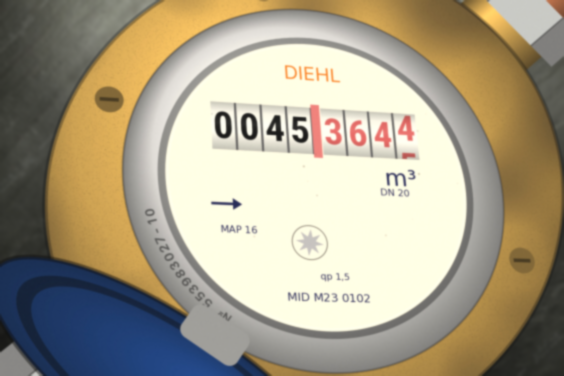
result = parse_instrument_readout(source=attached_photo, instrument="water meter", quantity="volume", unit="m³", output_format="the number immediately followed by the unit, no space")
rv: 45.3644m³
